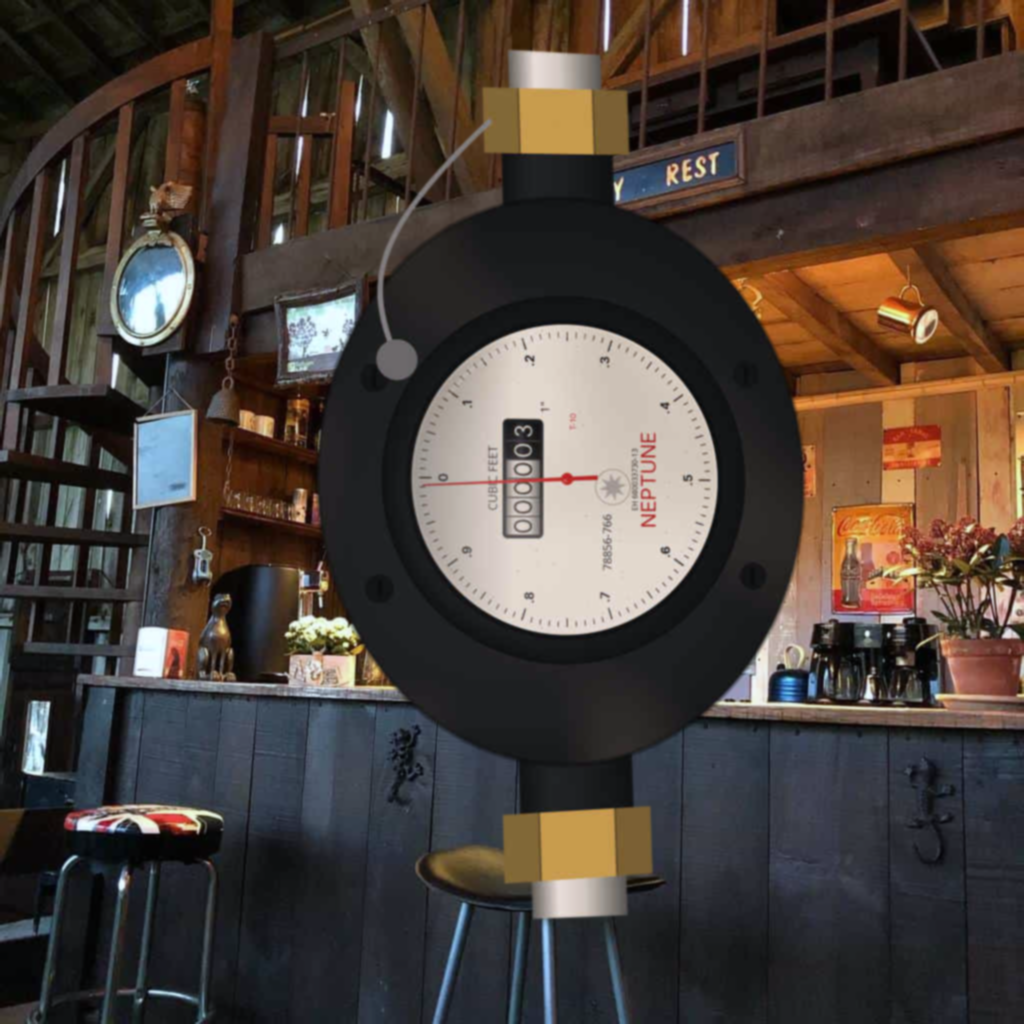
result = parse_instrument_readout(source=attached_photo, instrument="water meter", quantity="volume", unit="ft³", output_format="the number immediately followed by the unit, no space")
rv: 2.99ft³
